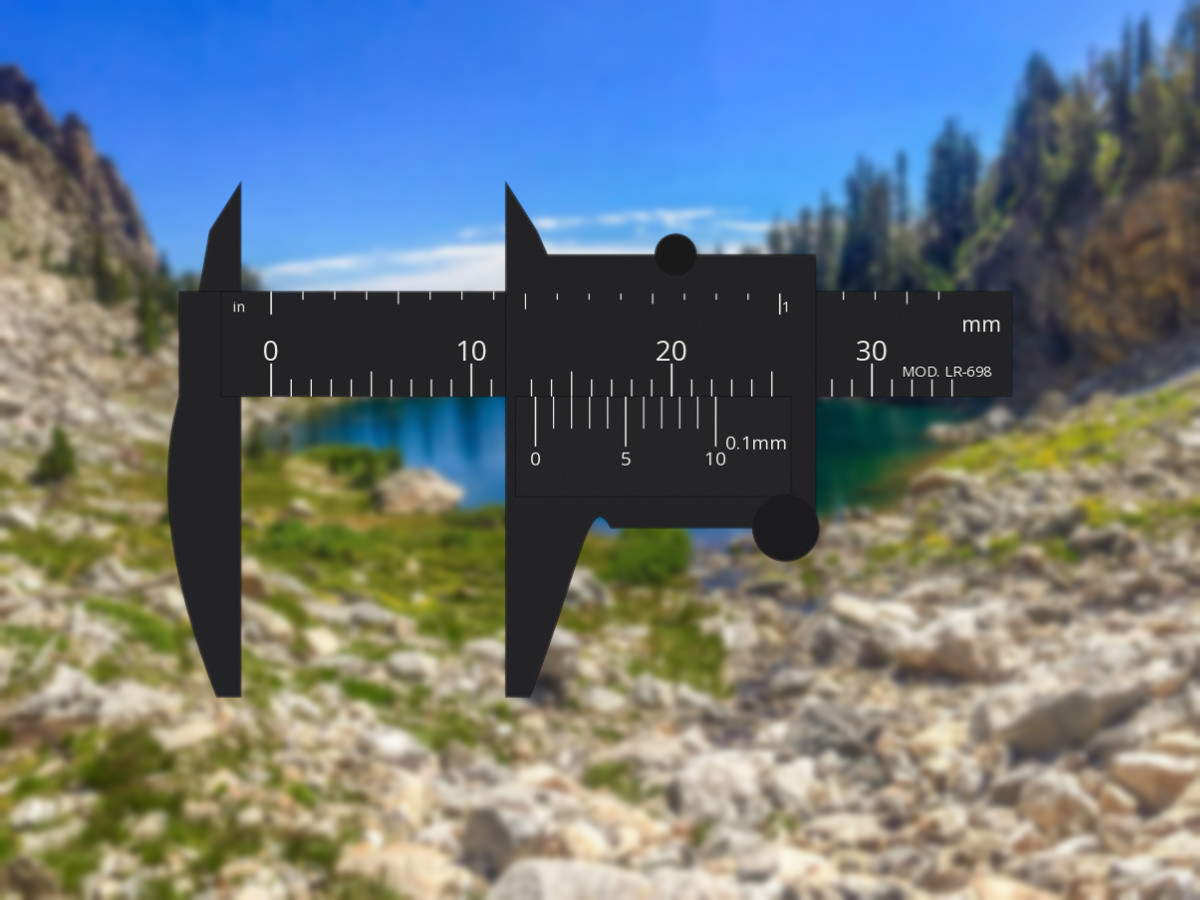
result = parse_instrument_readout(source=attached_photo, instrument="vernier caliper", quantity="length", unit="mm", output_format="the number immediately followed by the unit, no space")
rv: 13.2mm
